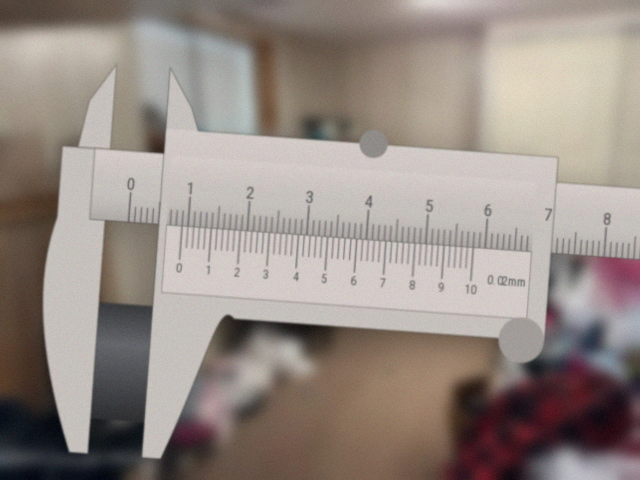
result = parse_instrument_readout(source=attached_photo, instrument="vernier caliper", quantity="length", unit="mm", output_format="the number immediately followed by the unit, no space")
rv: 9.0mm
